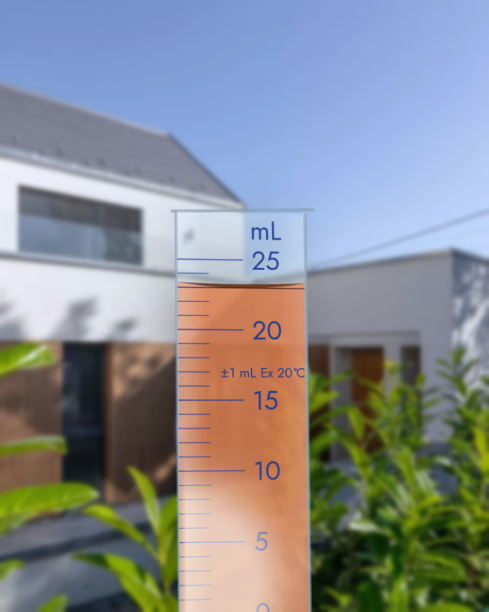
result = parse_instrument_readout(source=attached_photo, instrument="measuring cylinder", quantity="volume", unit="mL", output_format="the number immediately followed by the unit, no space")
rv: 23mL
